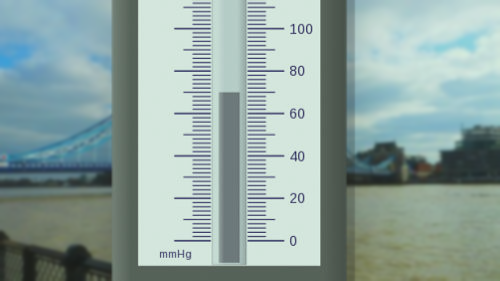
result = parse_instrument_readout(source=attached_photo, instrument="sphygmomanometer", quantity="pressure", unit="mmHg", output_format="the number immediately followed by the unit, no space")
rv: 70mmHg
